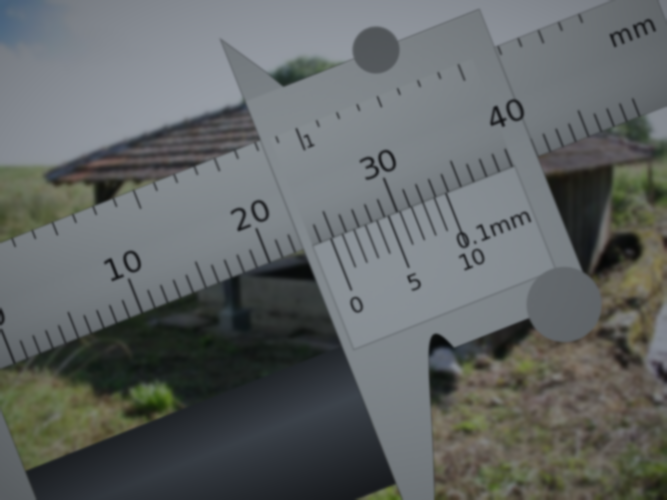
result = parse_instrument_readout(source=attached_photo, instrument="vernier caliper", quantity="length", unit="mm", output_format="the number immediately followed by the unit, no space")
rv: 24.8mm
